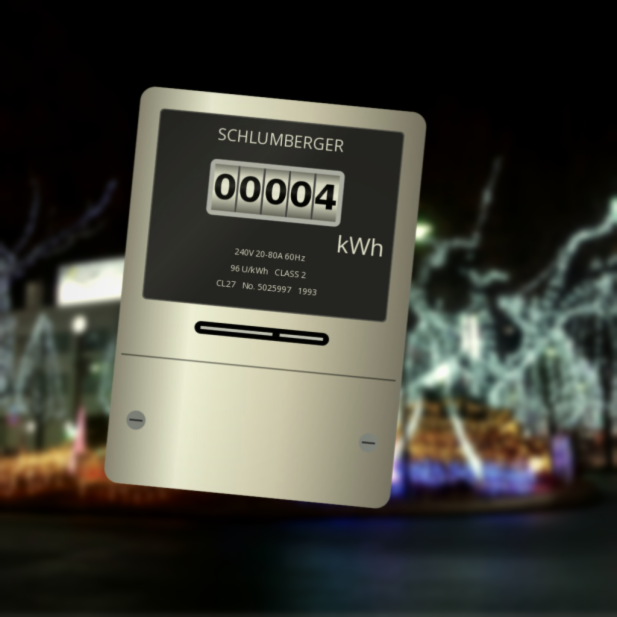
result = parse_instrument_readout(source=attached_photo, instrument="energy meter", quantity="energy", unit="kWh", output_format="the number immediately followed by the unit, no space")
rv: 4kWh
